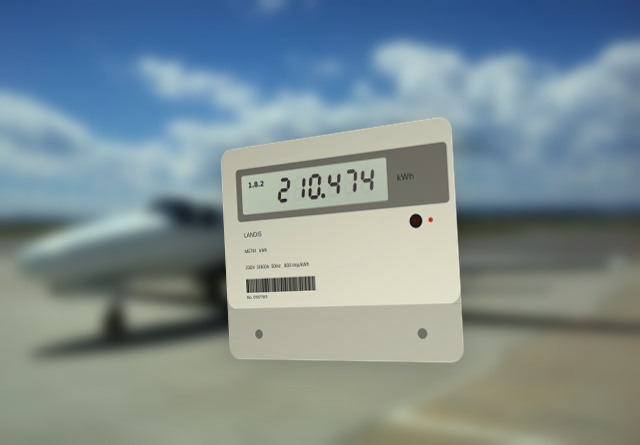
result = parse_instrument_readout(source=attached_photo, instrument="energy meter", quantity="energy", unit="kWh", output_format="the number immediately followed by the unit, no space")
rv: 210.474kWh
